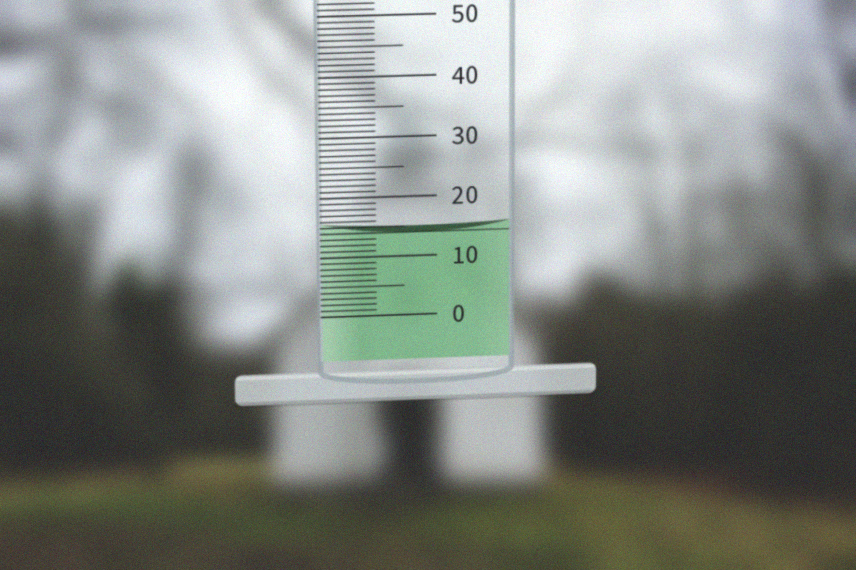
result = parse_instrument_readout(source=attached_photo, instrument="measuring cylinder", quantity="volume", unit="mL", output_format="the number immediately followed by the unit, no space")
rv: 14mL
